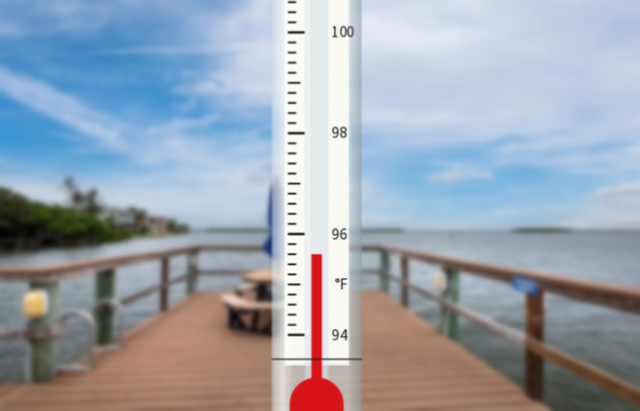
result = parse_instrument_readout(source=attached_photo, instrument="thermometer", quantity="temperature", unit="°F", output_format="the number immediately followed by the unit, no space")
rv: 95.6°F
